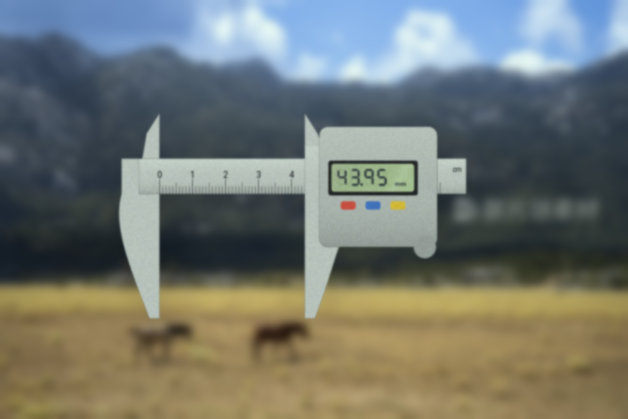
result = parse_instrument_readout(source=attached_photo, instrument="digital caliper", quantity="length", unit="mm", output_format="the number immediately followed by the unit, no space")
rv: 43.95mm
